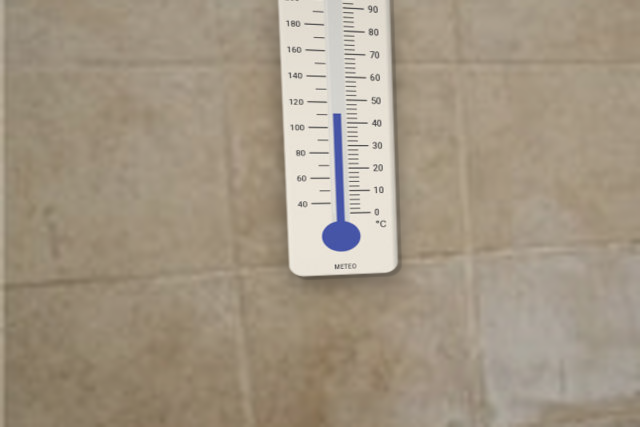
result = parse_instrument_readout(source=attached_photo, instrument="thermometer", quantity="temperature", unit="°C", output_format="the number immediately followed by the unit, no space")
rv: 44°C
